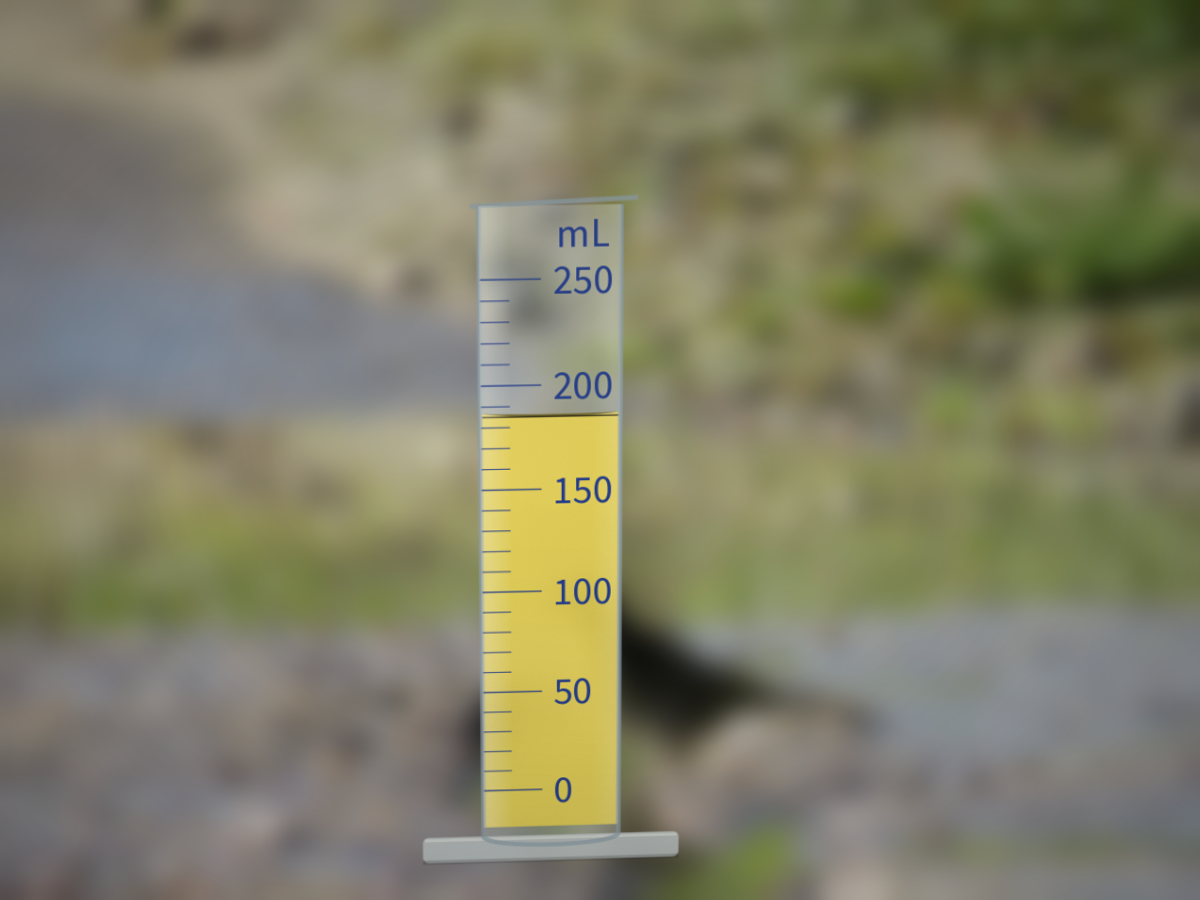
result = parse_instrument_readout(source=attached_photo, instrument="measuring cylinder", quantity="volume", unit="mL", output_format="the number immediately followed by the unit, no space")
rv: 185mL
